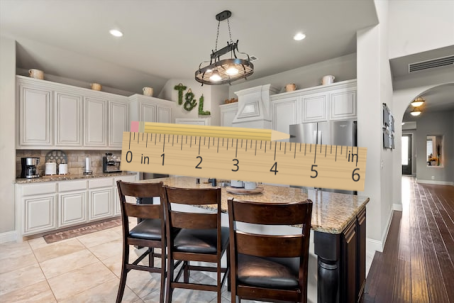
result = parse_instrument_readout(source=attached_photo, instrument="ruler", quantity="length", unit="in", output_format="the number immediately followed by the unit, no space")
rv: 4.5in
